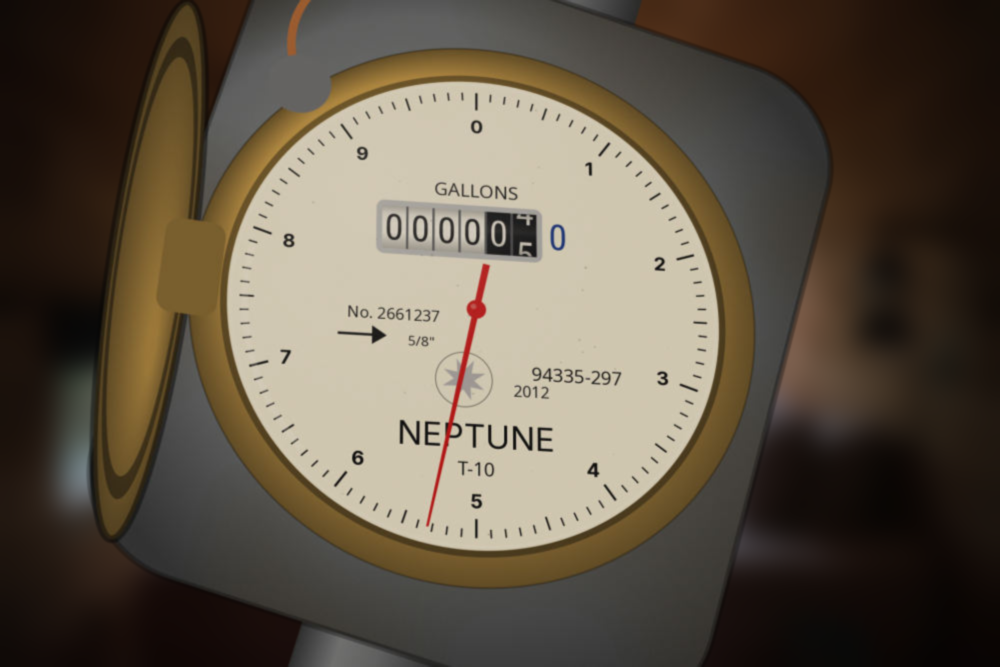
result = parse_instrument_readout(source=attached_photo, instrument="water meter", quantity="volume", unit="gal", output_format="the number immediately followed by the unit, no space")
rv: 45.3gal
